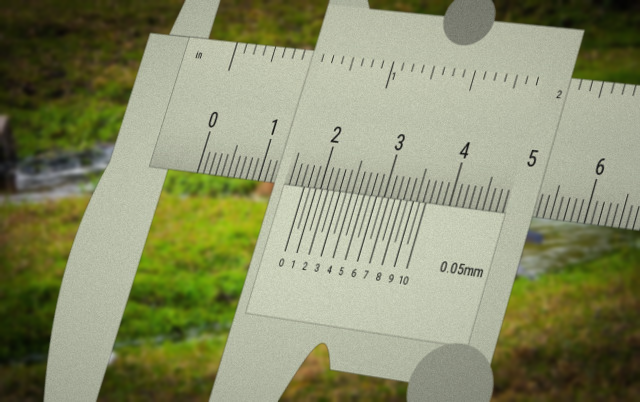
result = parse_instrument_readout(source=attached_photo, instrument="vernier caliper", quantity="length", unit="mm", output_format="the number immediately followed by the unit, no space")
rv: 17.4mm
